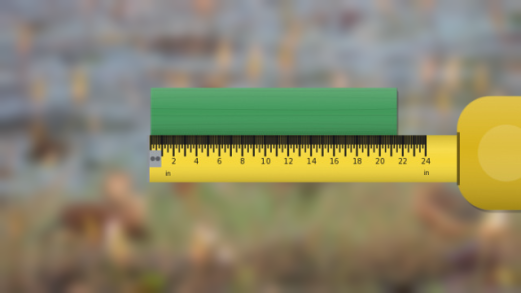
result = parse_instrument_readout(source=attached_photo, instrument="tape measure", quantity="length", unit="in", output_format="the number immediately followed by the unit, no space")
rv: 21.5in
